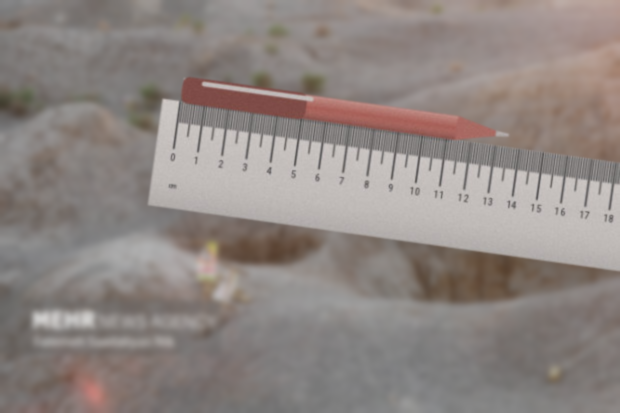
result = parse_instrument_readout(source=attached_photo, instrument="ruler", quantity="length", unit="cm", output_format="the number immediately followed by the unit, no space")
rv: 13.5cm
